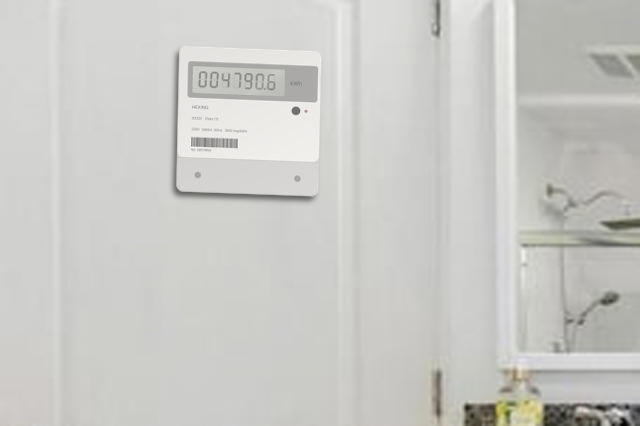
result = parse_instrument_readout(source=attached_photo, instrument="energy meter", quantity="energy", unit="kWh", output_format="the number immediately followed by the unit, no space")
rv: 4790.6kWh
